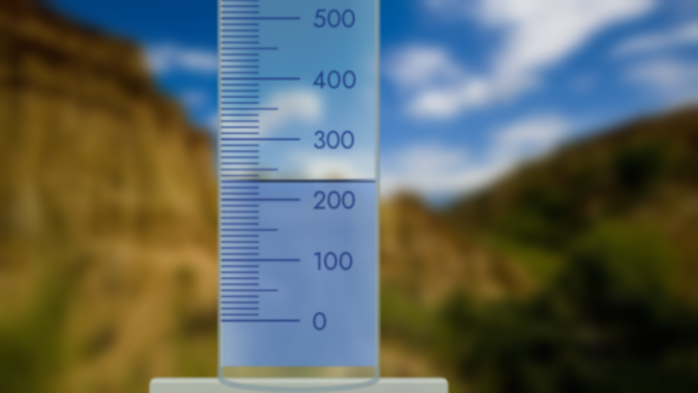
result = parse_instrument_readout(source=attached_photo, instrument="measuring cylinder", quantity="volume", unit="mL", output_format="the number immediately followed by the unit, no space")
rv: 230mL
